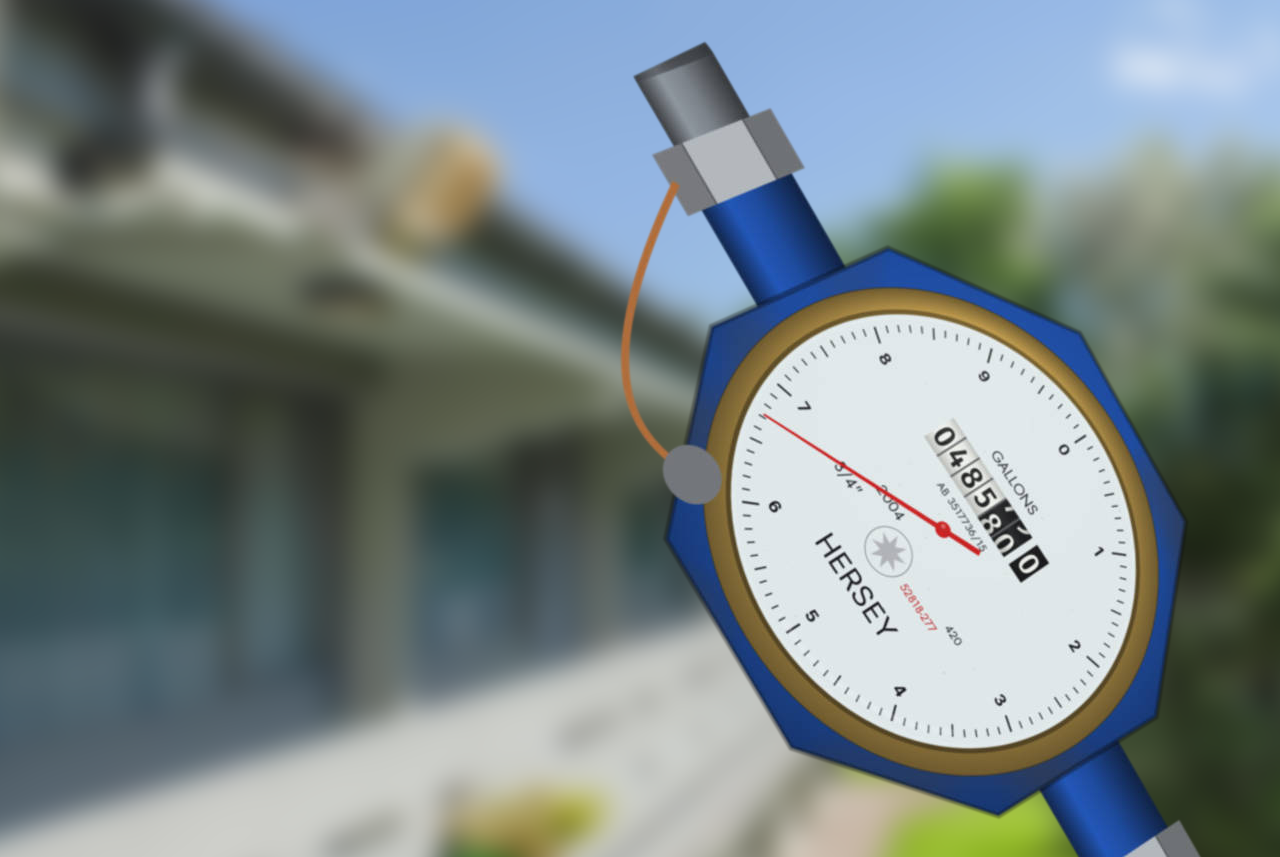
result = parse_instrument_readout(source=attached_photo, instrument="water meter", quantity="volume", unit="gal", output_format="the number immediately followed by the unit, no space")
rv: 485796.7gal
